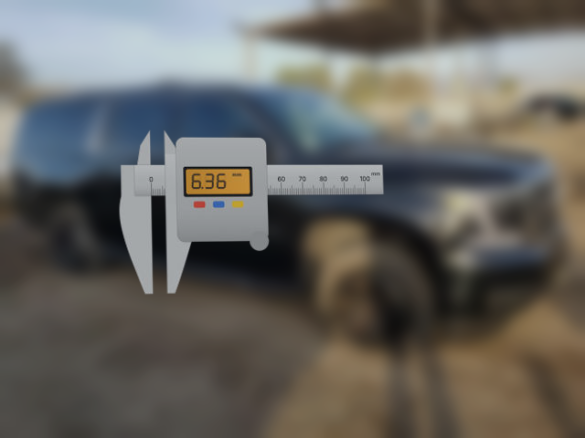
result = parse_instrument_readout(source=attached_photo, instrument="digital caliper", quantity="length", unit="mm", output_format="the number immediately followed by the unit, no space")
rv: 6.36mm
